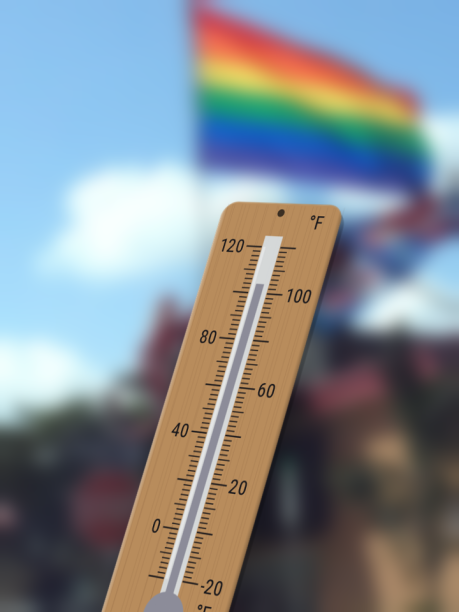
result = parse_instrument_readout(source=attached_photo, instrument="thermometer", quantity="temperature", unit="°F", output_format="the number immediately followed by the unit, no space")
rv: 104°F
